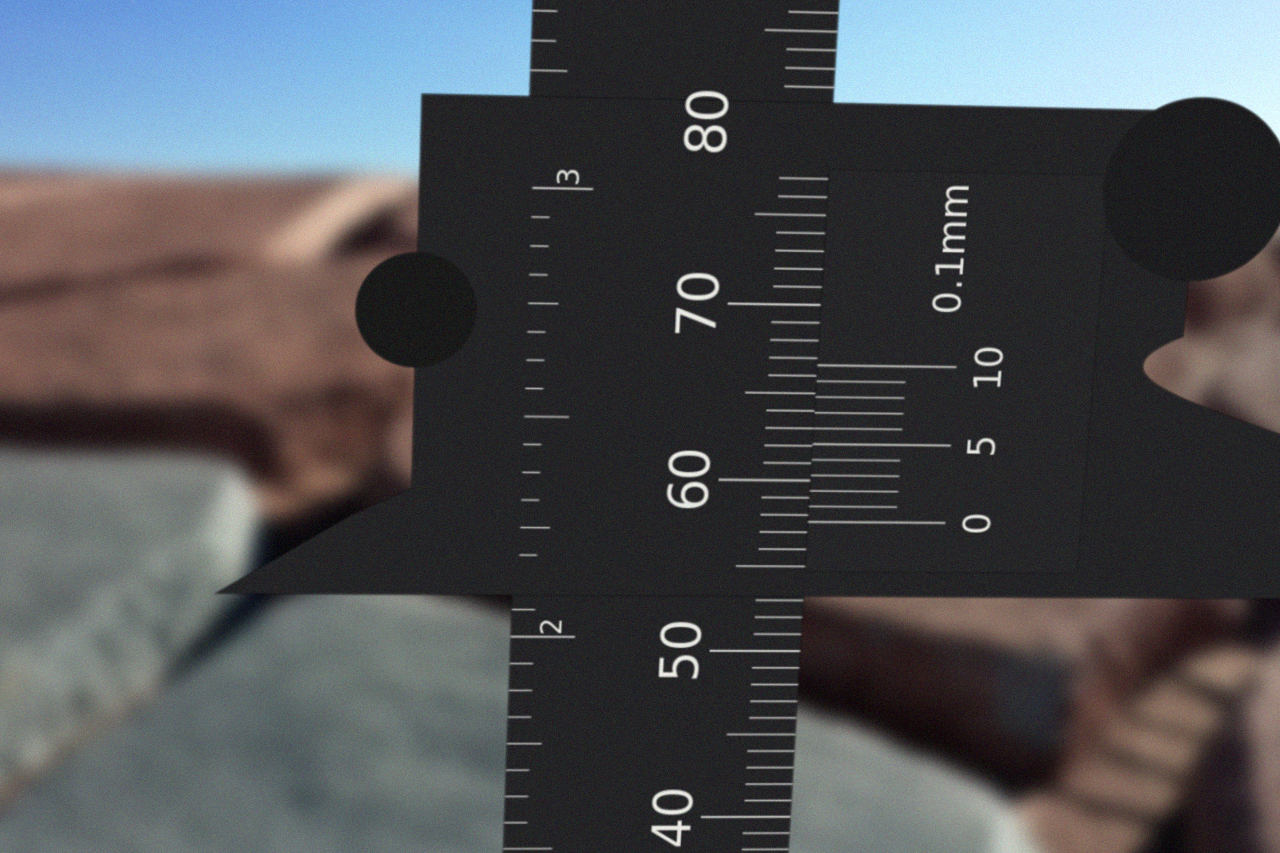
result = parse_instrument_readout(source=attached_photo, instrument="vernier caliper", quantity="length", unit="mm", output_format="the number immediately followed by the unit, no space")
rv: 57.6mm
